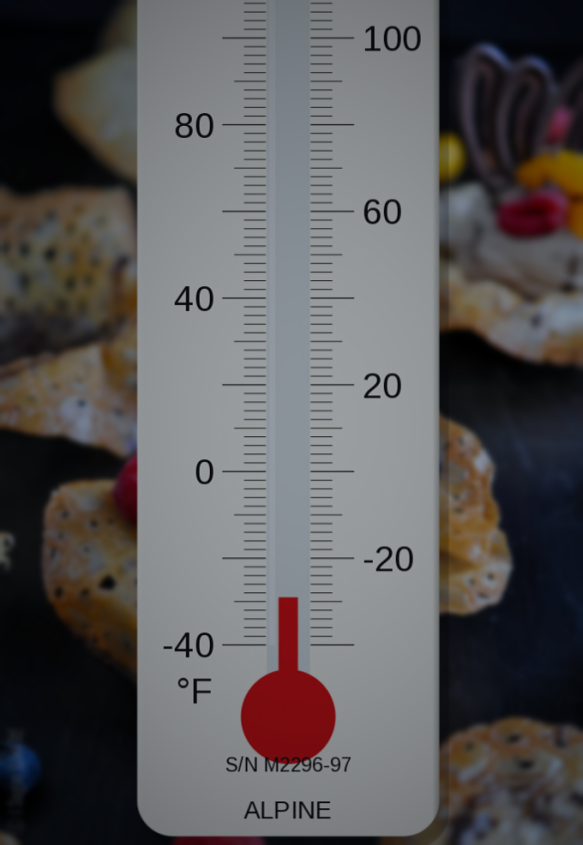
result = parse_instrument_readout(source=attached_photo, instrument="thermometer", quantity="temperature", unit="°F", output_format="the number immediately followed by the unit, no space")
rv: -29°F
